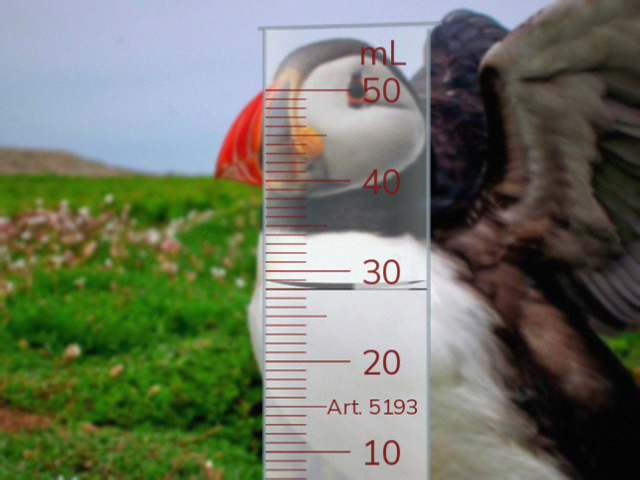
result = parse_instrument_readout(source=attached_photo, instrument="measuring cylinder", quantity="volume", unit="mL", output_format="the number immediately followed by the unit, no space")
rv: 28mL
